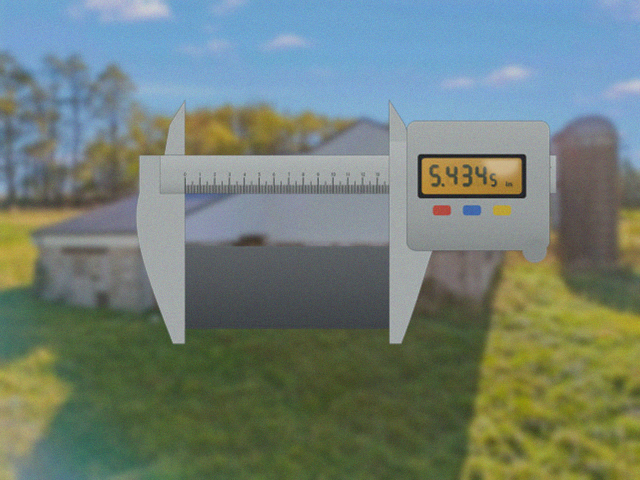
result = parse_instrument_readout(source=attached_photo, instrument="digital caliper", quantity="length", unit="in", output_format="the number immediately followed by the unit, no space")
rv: 5.4345in
